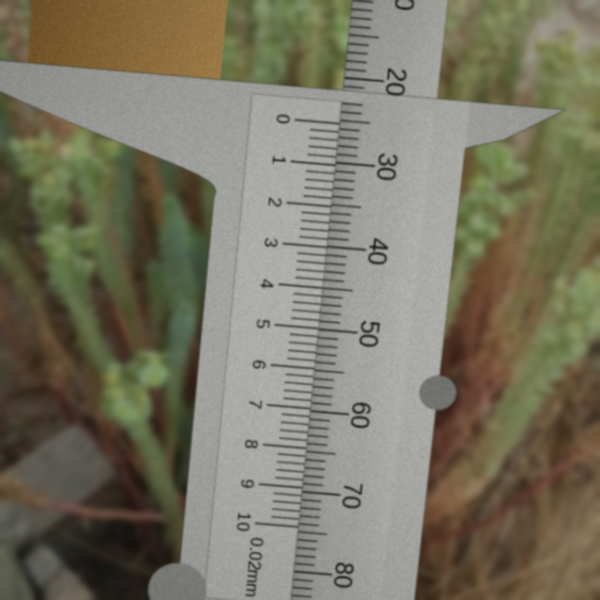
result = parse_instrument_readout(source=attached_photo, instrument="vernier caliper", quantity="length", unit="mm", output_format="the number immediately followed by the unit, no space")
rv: 25.4mm
